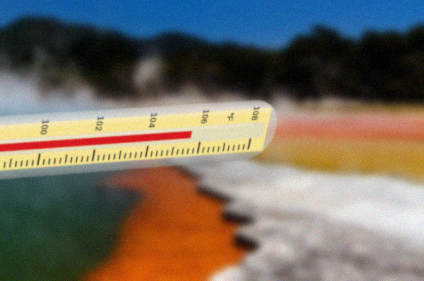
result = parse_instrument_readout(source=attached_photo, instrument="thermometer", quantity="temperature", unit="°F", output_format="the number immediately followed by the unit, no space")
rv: 105.6°F
